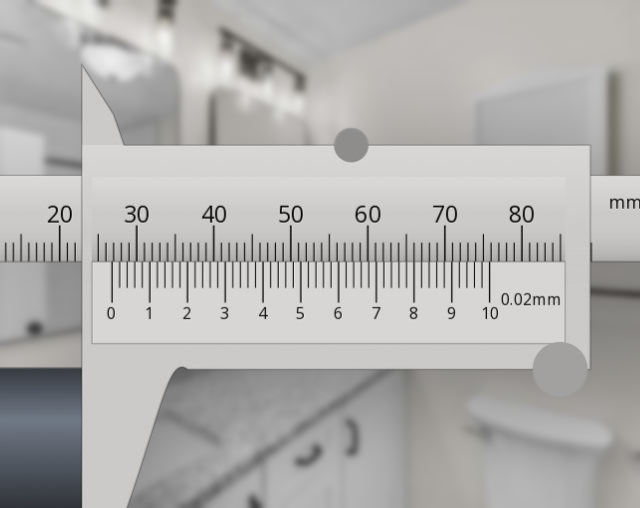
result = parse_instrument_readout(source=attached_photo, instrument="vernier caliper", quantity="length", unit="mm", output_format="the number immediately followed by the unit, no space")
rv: 26.8mm
